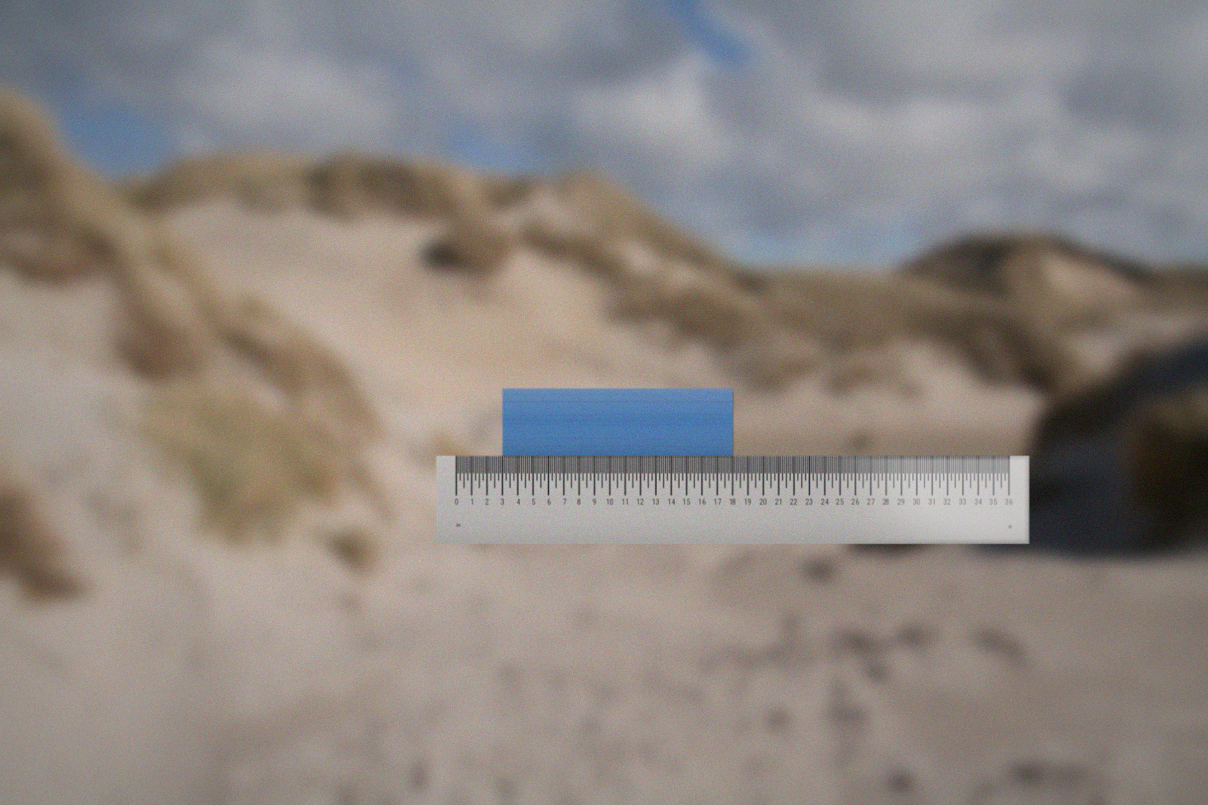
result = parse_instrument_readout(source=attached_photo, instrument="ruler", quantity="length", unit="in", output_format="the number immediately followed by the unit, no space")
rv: 15in
